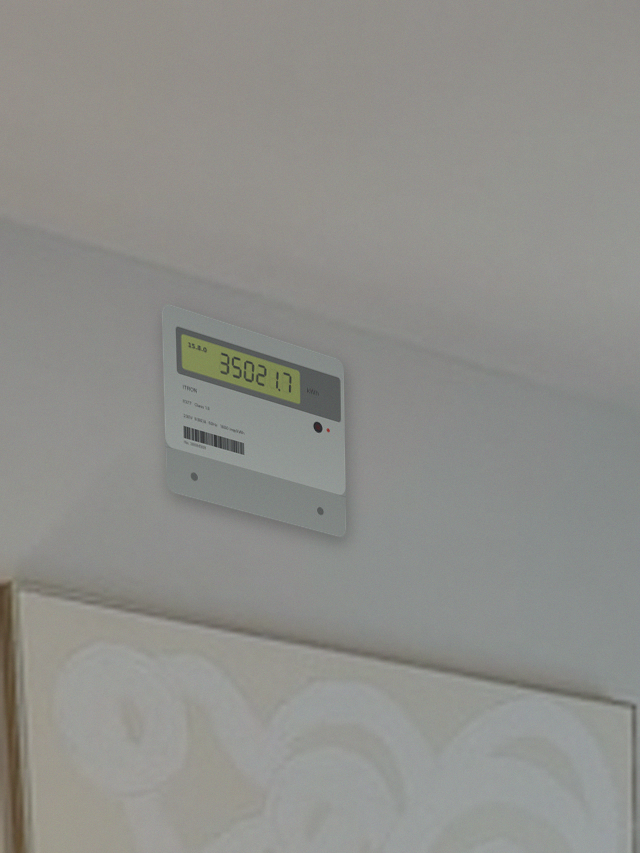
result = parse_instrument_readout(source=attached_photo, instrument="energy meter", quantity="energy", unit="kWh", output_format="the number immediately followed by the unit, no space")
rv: 35021.7kWh
